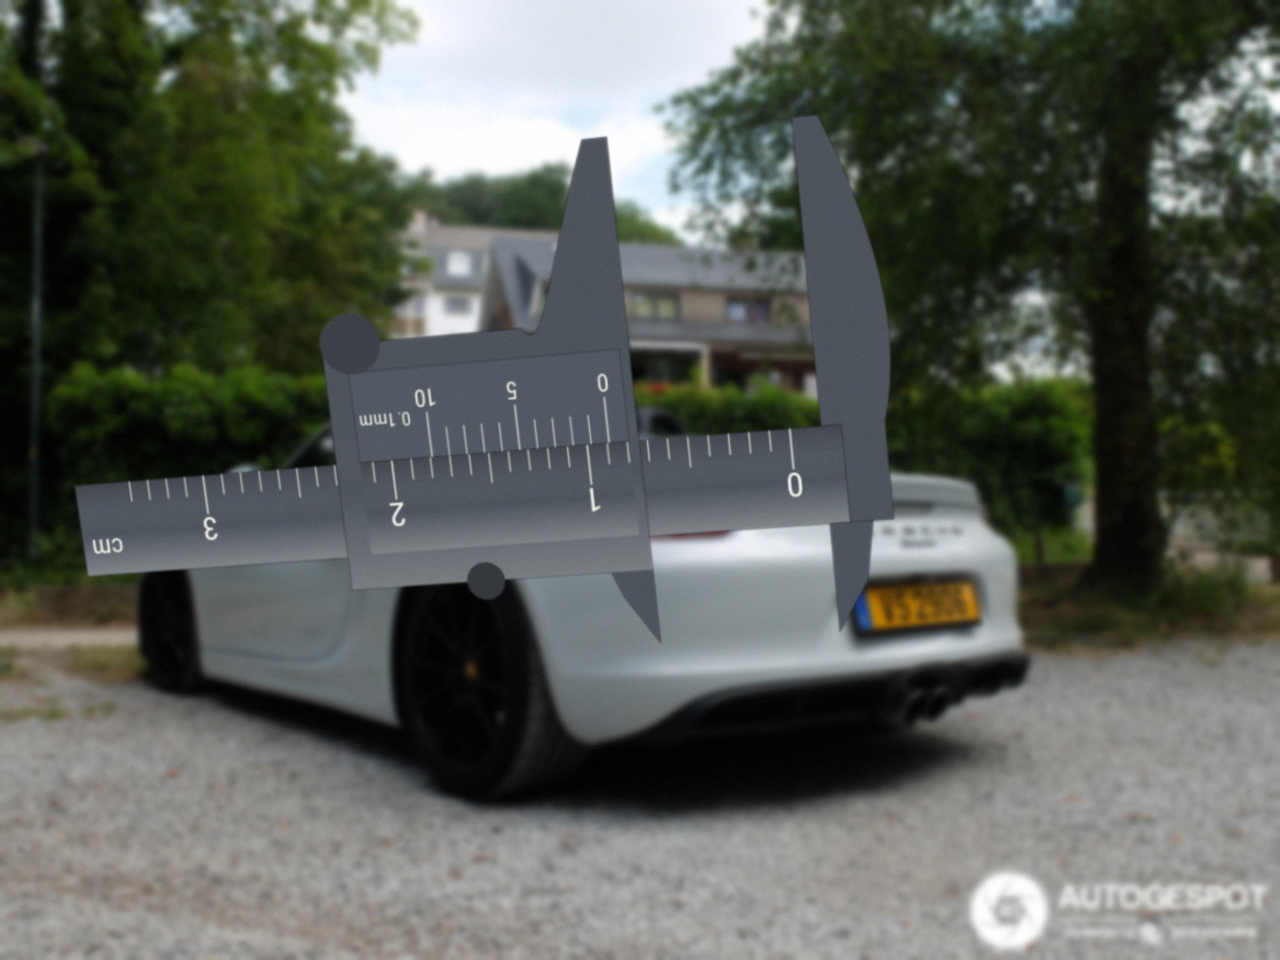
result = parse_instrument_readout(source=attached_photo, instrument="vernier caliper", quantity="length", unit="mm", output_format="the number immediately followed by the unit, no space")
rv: 8.9mm
